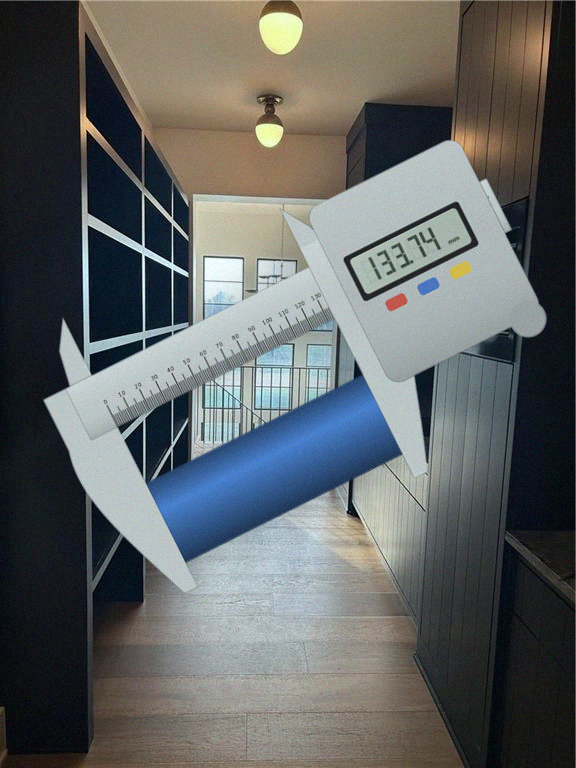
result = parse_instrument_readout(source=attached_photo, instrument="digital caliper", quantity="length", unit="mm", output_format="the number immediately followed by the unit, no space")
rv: 133.74mm
